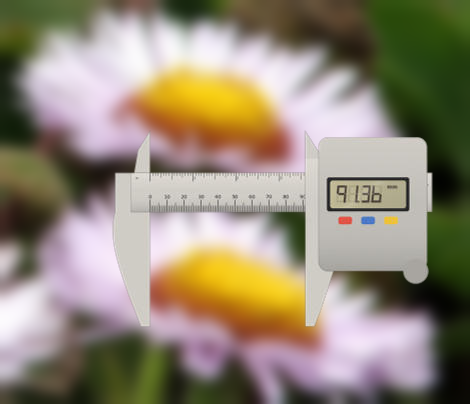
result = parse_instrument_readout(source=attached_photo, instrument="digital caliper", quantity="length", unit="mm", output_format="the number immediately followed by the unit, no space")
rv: 91.36mm
